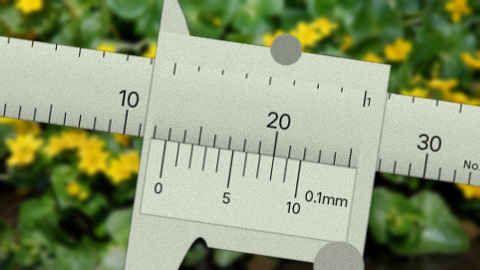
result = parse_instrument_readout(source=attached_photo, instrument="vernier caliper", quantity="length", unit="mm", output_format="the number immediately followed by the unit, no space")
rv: 12.8mm
